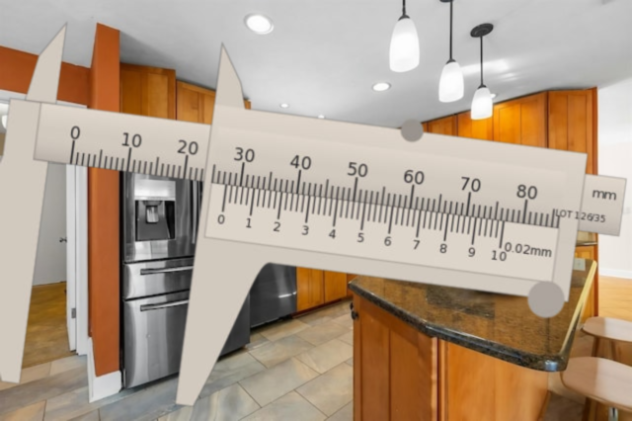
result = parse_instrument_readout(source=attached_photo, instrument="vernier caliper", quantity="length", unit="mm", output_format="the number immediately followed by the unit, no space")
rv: 27.5mm
